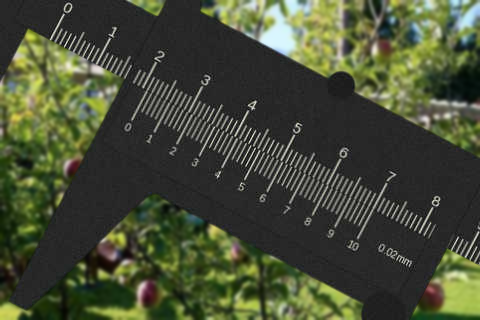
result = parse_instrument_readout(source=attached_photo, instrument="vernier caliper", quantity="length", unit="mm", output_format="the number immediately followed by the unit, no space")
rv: 21.0mm
